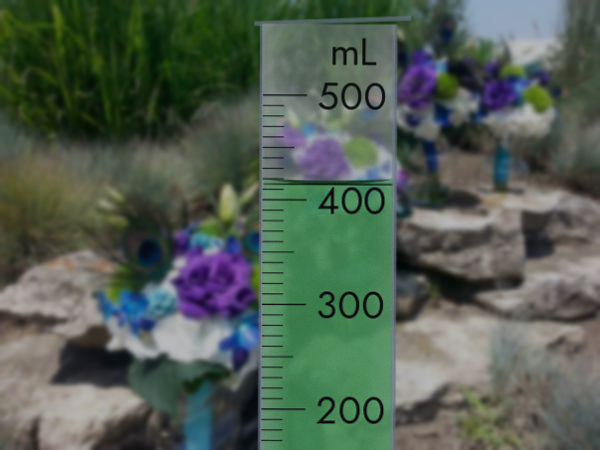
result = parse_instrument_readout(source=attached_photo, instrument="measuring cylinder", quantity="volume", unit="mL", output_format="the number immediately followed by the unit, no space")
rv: 415mL
